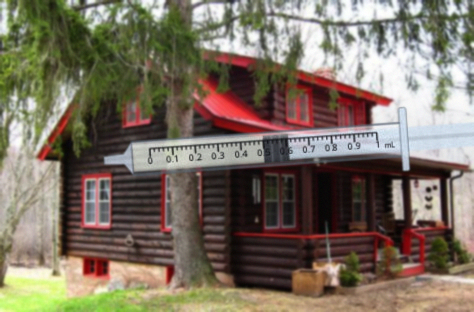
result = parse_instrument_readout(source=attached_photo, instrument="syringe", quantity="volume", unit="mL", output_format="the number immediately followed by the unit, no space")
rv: 0.5mL
